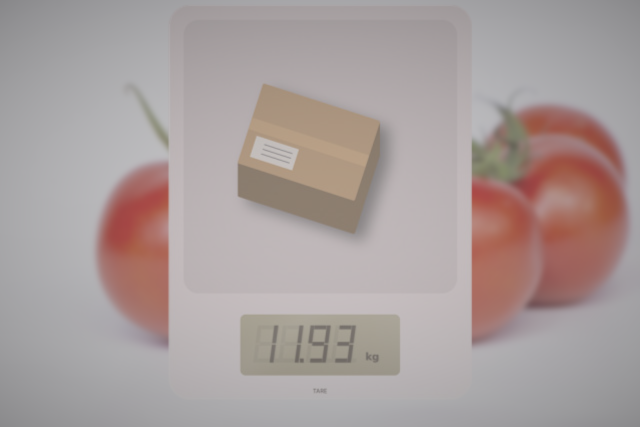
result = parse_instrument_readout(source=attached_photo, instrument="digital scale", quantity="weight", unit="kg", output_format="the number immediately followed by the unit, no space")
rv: 11.93kg
